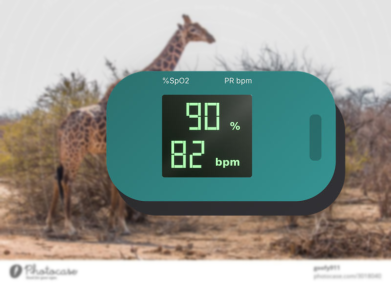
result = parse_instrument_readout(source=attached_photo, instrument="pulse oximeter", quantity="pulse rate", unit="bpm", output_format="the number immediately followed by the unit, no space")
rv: 82bpm
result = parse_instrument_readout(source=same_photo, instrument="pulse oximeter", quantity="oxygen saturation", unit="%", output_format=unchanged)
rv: 90%
